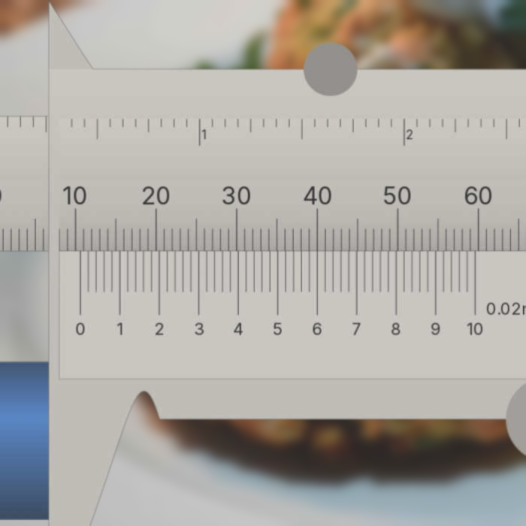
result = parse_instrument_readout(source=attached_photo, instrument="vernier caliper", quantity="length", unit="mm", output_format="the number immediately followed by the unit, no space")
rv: 10.6mm
